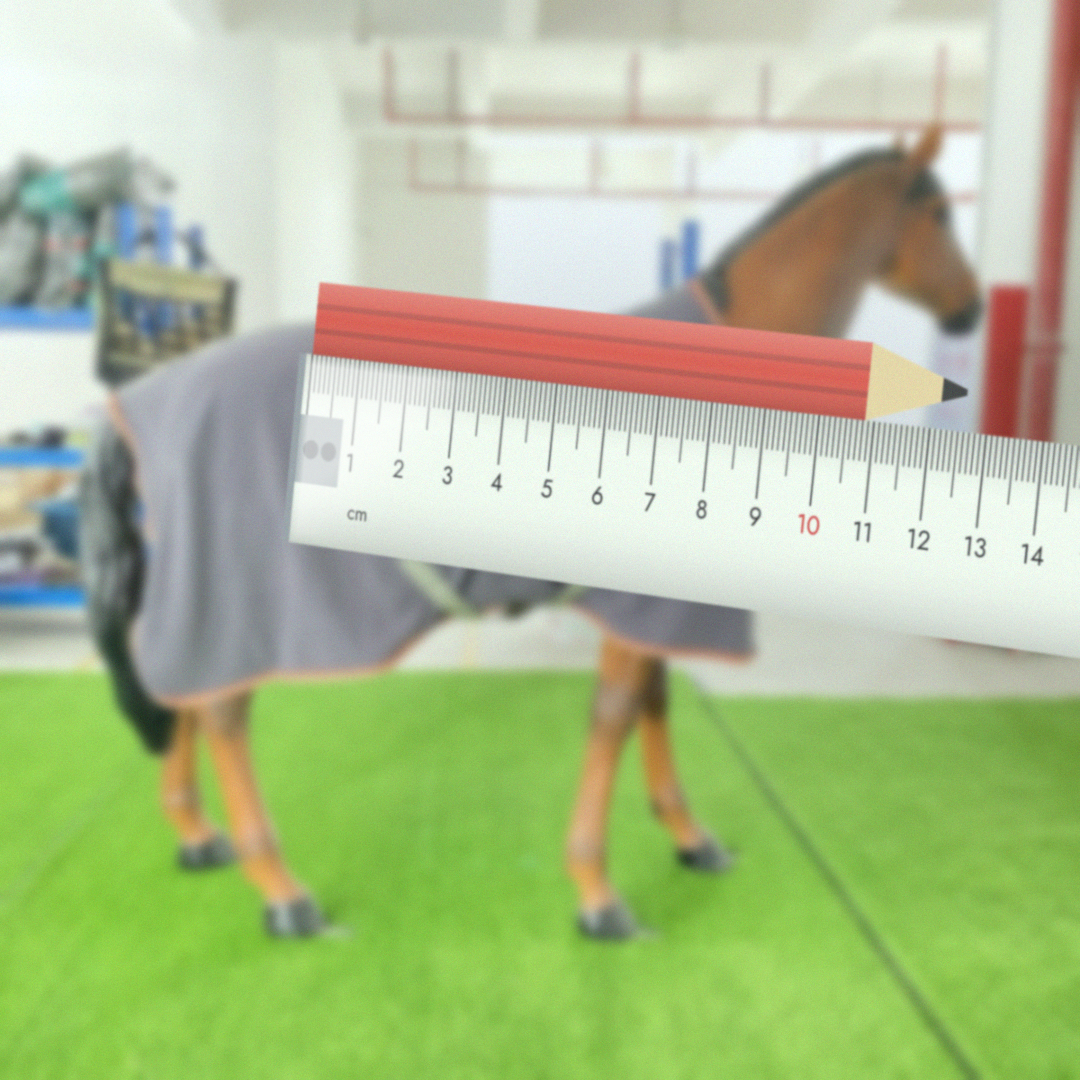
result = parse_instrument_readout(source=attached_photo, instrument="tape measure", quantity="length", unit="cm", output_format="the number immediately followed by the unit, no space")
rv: 12.6cm
